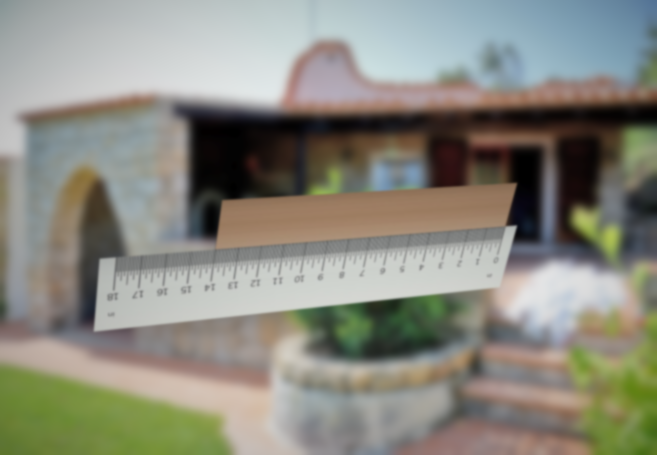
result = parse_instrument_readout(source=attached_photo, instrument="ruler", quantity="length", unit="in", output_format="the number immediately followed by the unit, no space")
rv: 14in
